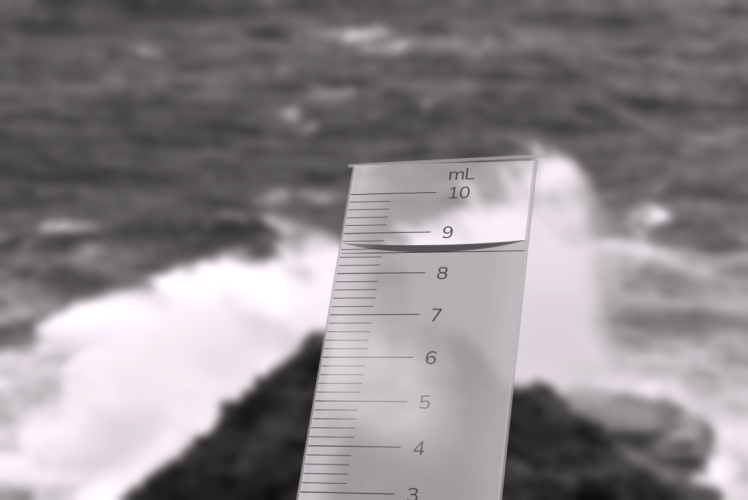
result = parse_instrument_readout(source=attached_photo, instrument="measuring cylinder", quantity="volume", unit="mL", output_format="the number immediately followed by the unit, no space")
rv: 8.5mL
